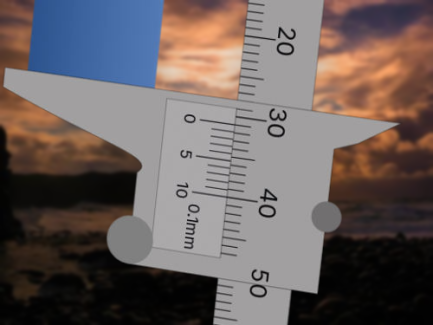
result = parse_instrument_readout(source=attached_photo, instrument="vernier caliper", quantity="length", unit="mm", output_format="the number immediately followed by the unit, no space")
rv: 31.0mm
